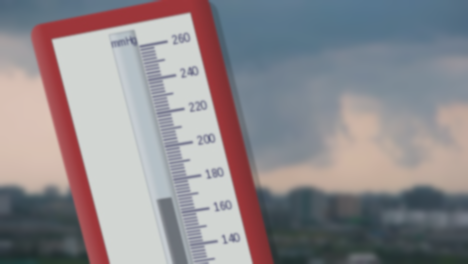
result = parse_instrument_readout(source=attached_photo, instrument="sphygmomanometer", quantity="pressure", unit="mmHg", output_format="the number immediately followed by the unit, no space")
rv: 170mmHg
